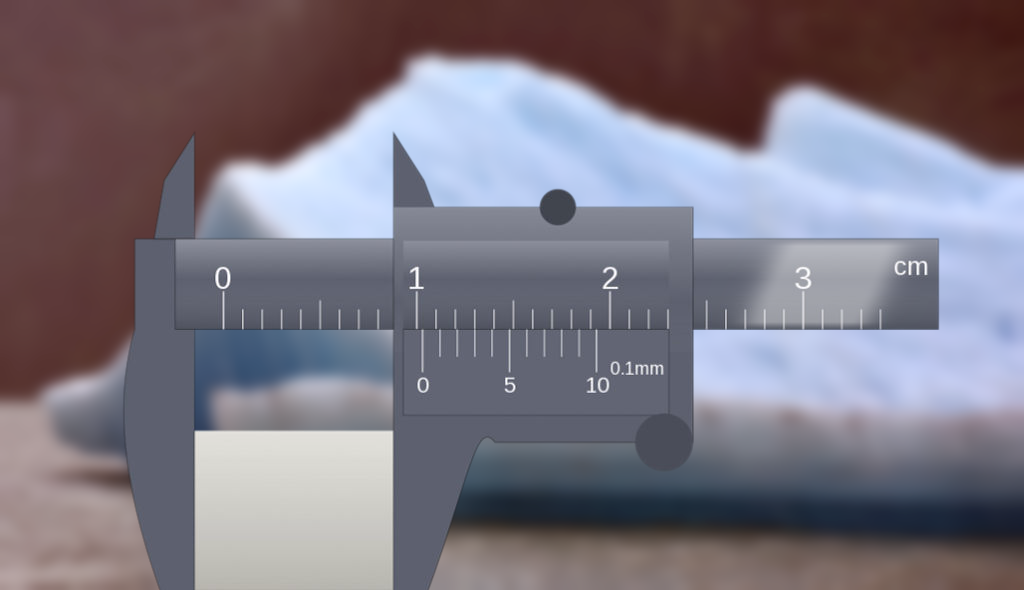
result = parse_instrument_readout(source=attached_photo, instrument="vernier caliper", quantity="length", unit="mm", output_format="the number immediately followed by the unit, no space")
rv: 10.3mm
